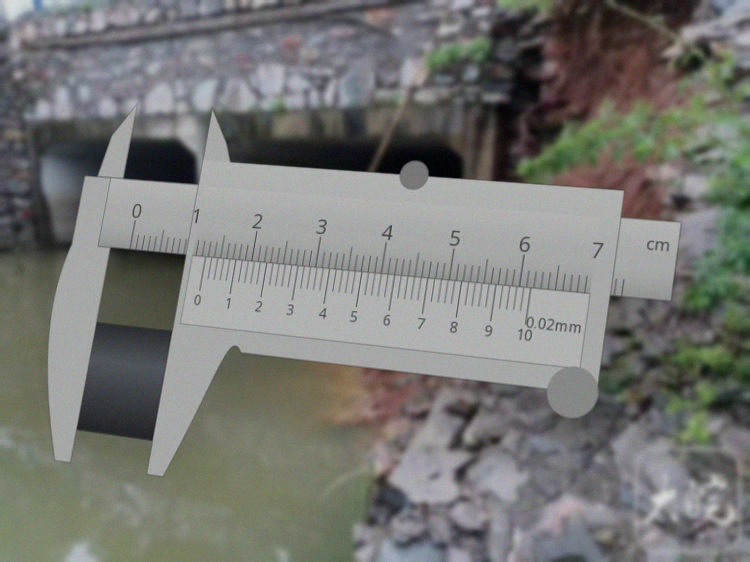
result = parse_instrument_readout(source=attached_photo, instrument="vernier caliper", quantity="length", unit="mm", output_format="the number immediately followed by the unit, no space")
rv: 12.6mm
